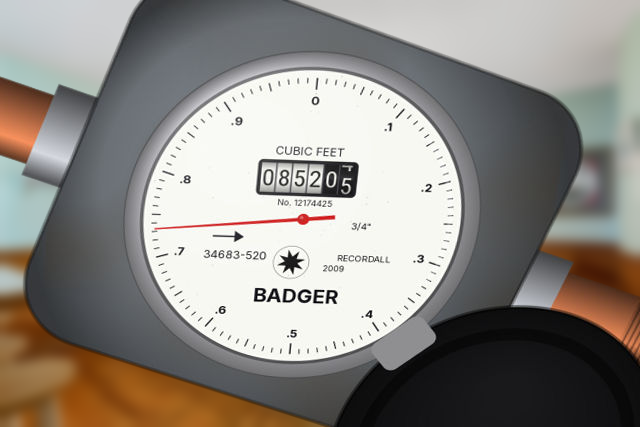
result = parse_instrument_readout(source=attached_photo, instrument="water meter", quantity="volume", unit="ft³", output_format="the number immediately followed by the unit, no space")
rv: 85204.73ft³
